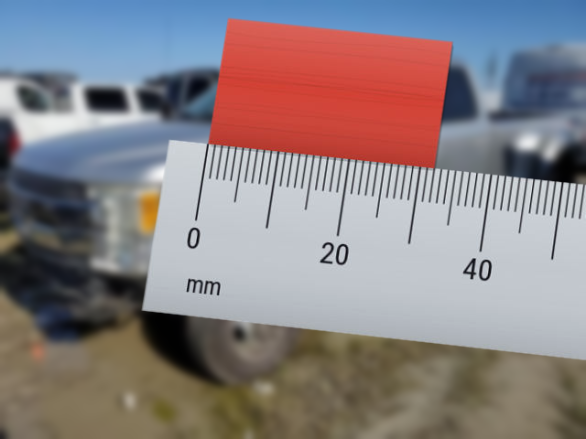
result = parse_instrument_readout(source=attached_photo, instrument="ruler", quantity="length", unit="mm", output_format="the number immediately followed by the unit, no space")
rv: 32mm
